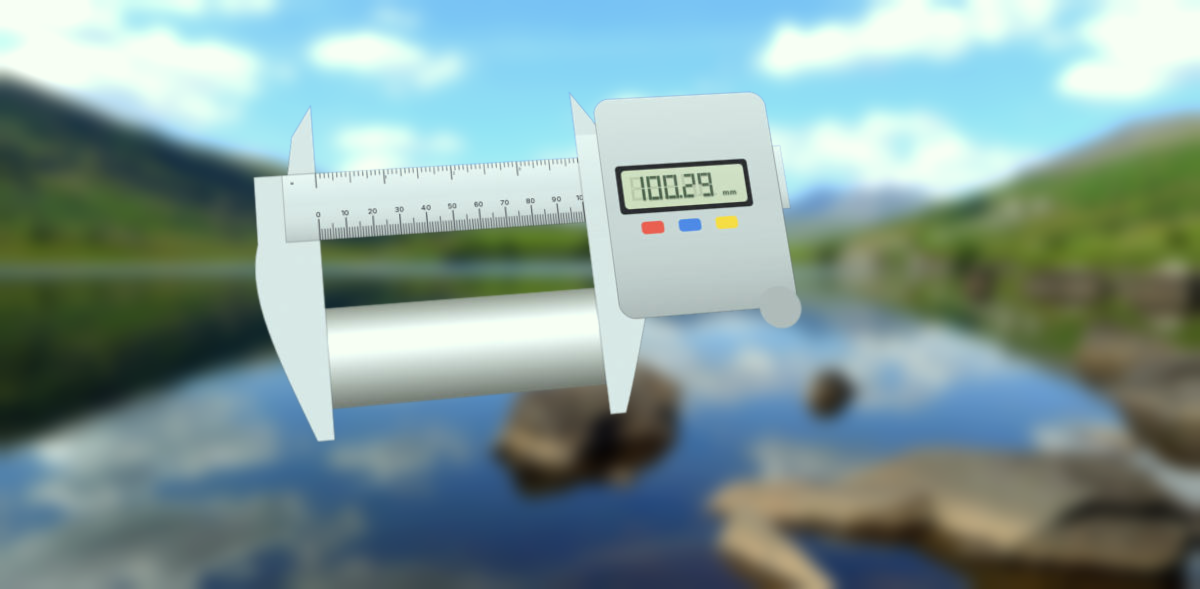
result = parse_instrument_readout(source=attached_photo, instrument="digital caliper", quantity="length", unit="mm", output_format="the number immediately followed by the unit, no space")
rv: 100.29mm
